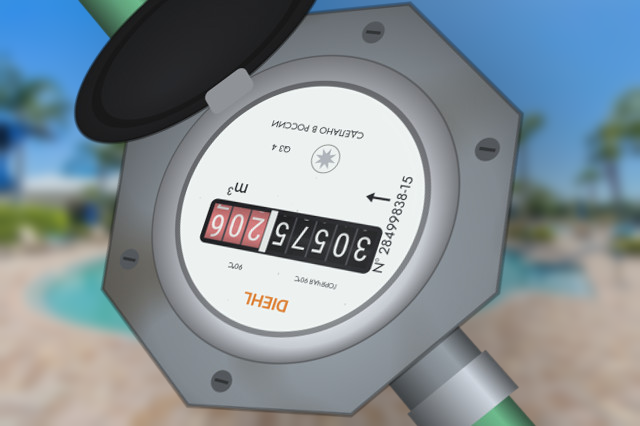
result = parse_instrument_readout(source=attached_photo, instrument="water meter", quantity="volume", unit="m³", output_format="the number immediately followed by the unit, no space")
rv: 30575.206m³
